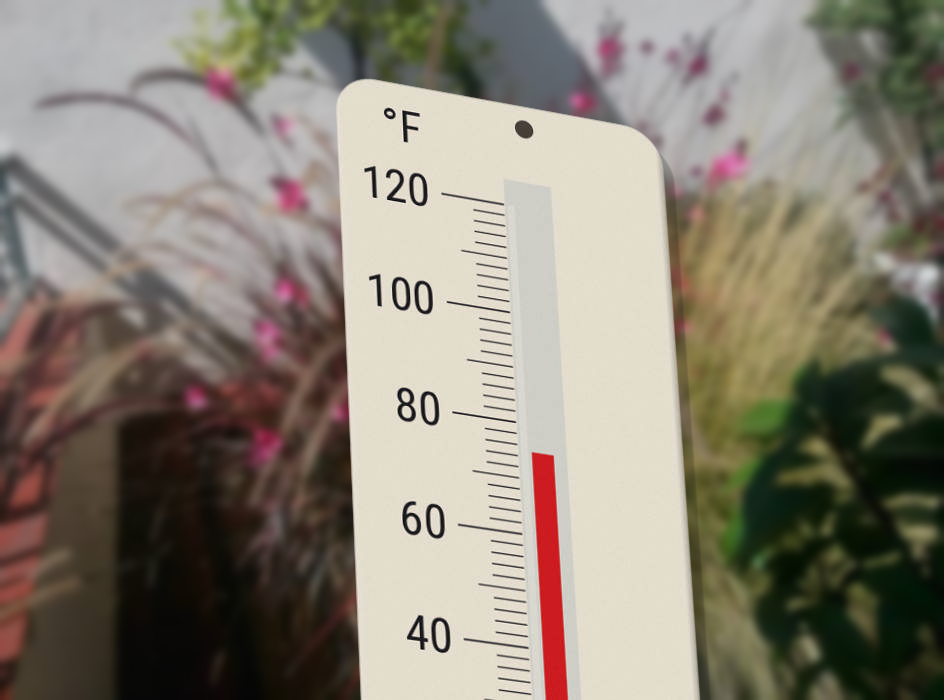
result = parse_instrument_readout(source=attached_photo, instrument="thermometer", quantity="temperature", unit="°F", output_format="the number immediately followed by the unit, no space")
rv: 75°F
